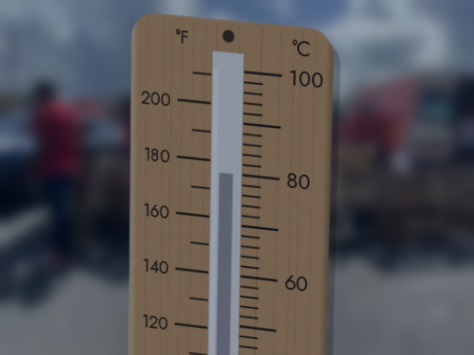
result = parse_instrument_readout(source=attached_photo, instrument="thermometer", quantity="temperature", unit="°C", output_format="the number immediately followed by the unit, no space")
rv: 80°C
